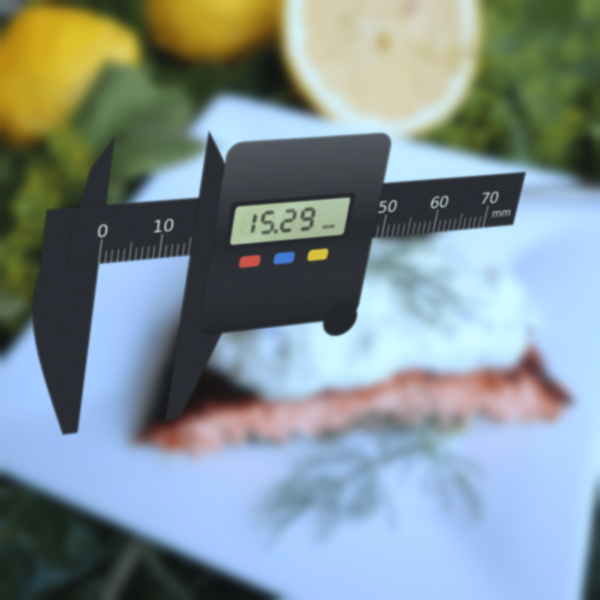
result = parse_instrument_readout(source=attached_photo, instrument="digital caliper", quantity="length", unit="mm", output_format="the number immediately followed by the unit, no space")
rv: 15.29mm
